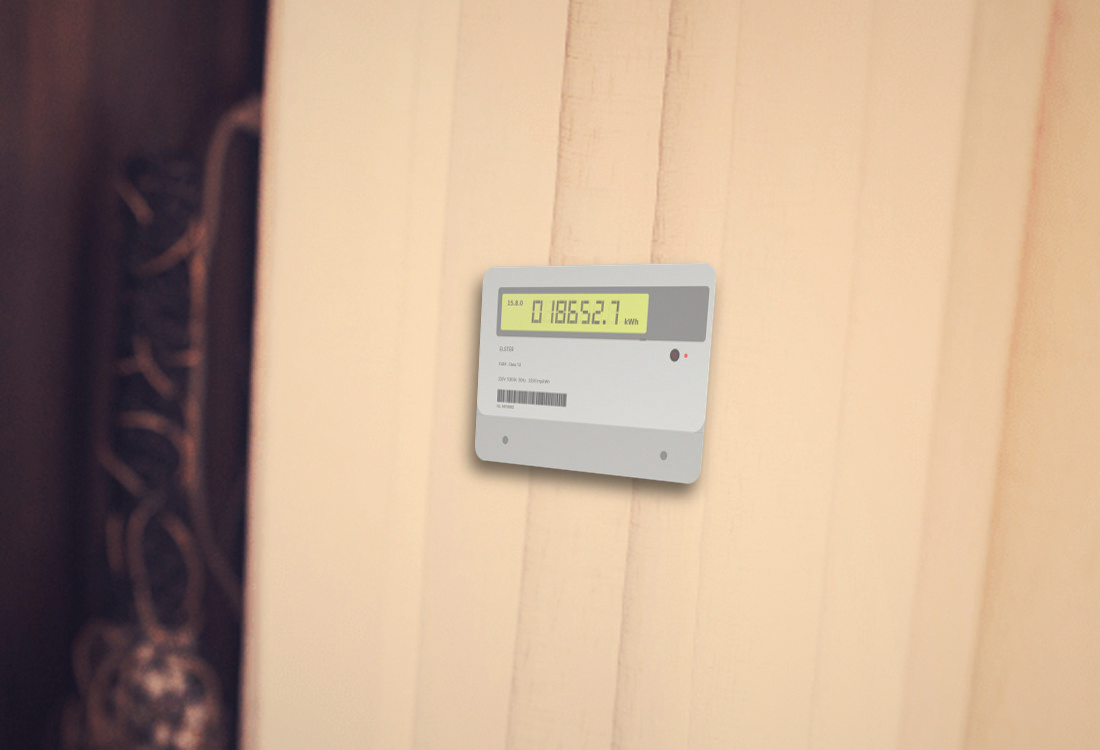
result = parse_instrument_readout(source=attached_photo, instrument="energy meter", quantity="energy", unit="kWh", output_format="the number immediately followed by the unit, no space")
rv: 18652.7kWh
